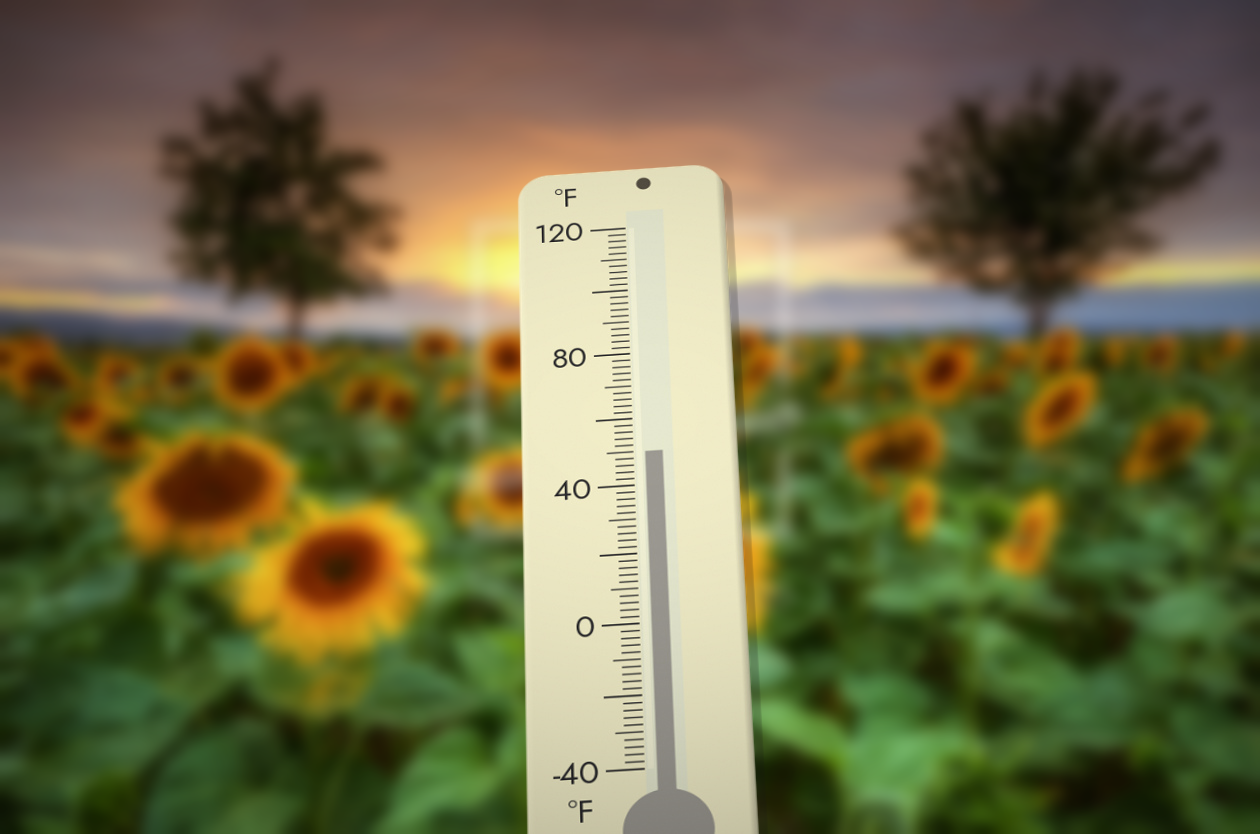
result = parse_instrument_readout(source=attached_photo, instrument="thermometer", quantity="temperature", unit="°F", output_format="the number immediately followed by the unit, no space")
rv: 50°F
